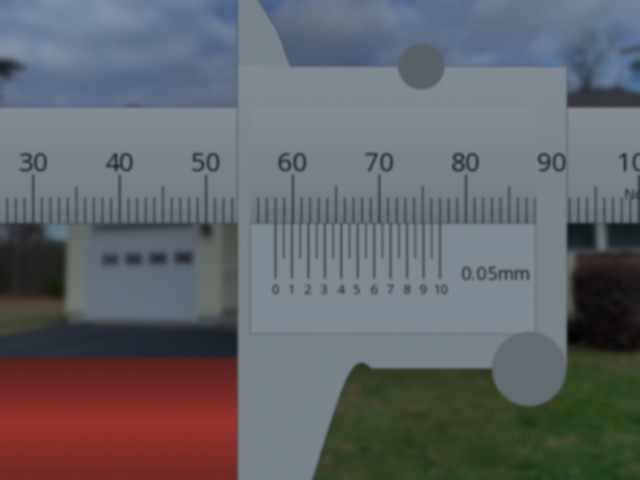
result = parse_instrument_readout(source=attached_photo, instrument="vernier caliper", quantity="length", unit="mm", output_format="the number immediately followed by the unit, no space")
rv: 58.0mm
